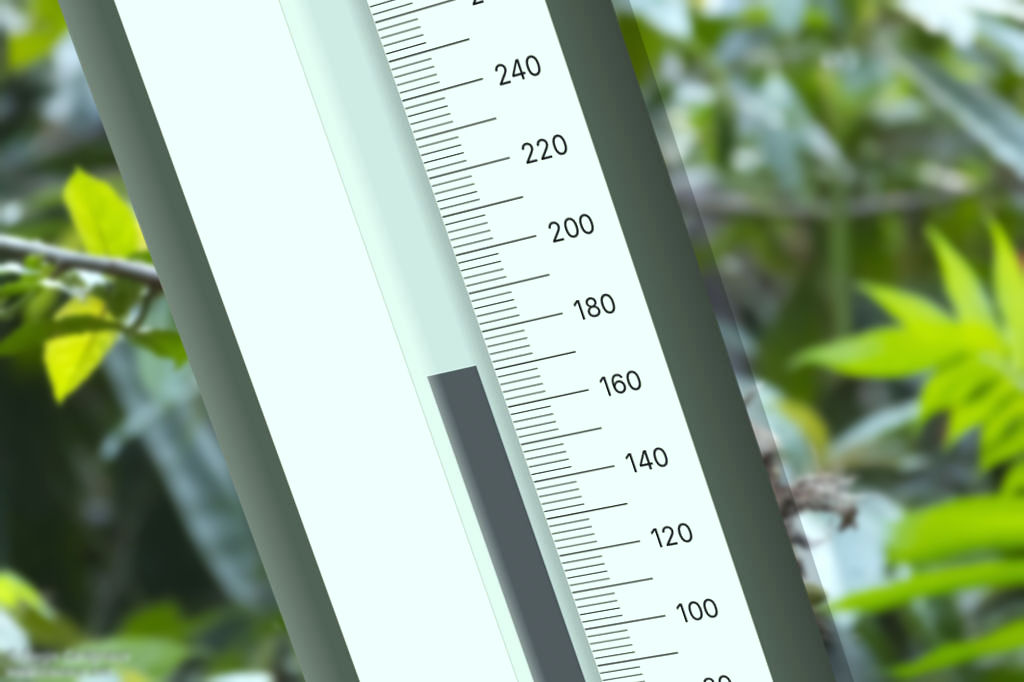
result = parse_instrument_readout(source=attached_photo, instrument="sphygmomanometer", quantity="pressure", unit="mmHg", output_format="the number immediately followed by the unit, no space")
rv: 172mmHg
